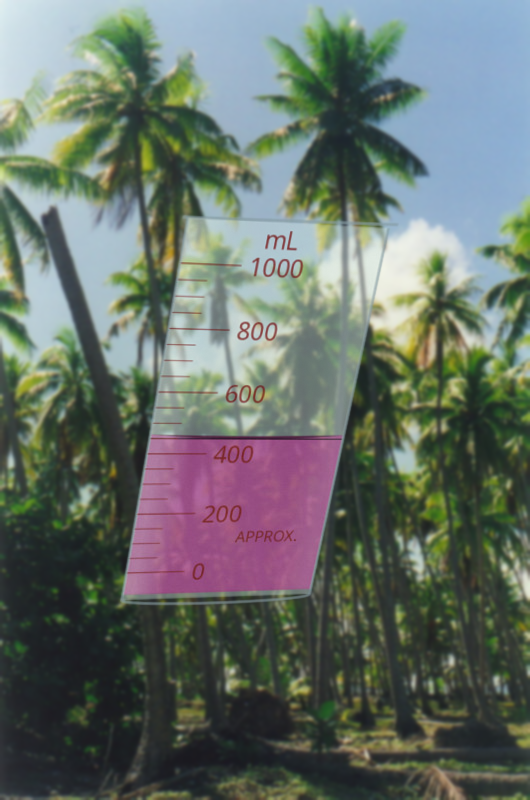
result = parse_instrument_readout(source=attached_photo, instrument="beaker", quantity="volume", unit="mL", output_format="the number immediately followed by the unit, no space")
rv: 450mL
